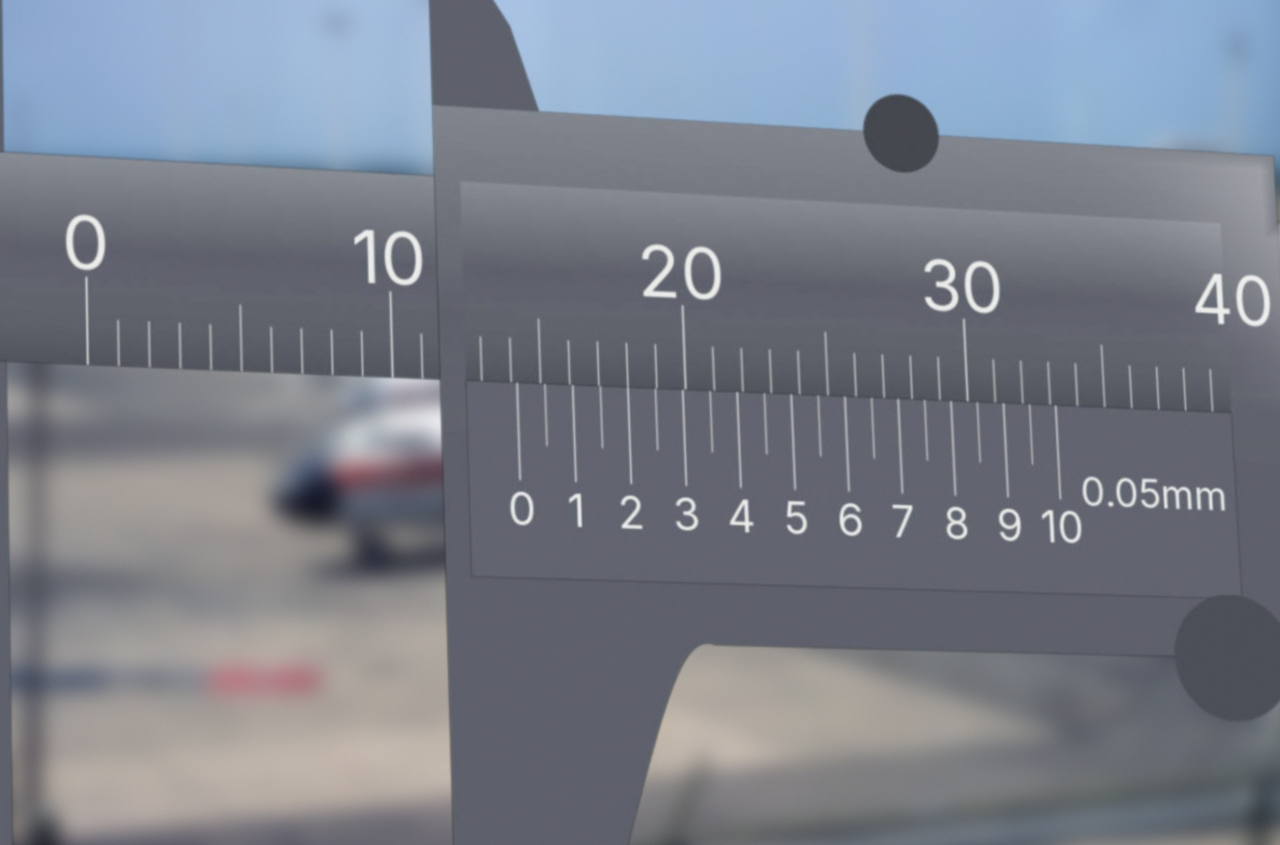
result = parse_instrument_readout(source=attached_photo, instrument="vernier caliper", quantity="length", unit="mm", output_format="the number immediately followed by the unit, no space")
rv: 14.2mm
